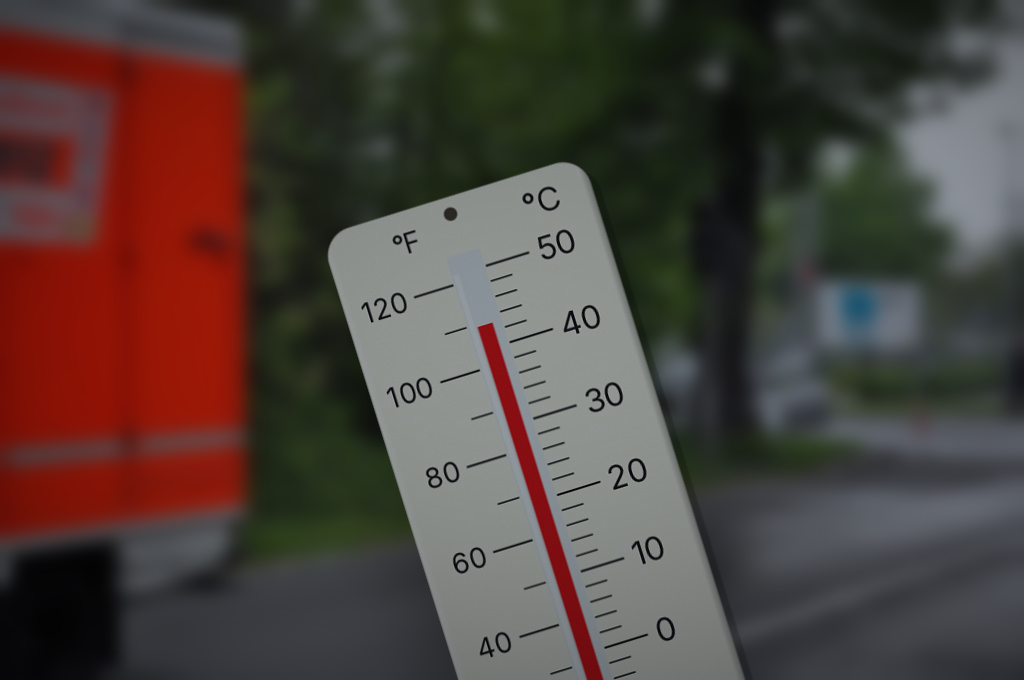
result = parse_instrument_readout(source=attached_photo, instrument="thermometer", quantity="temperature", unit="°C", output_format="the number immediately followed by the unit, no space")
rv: 43°C
